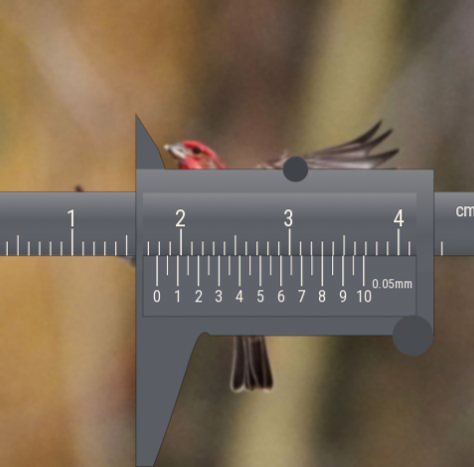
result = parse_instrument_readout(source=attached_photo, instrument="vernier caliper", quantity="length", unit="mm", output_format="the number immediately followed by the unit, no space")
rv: 17.8mm
